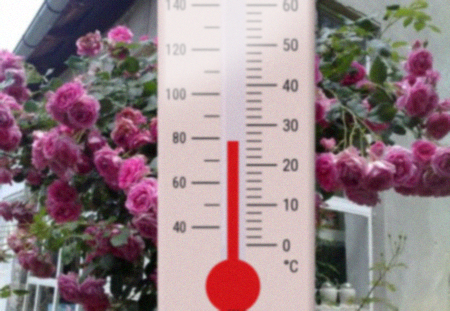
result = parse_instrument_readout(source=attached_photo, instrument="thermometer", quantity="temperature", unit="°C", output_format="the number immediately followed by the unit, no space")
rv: 26°C
